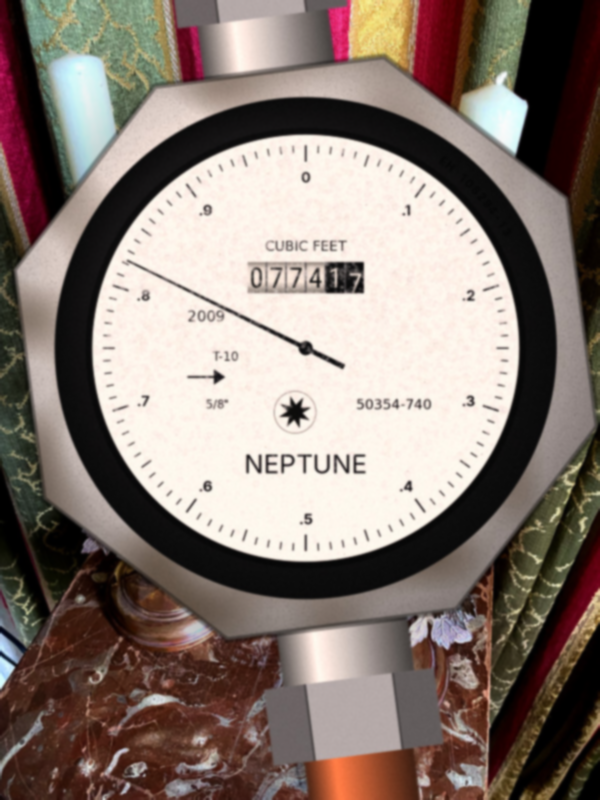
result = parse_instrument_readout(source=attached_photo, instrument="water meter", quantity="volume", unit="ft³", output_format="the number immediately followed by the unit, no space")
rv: 77416.82ft³
